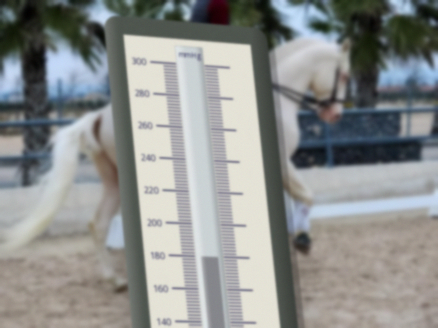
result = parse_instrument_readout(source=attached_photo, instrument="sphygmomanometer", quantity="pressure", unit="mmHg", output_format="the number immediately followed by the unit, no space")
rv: 180mmHg
